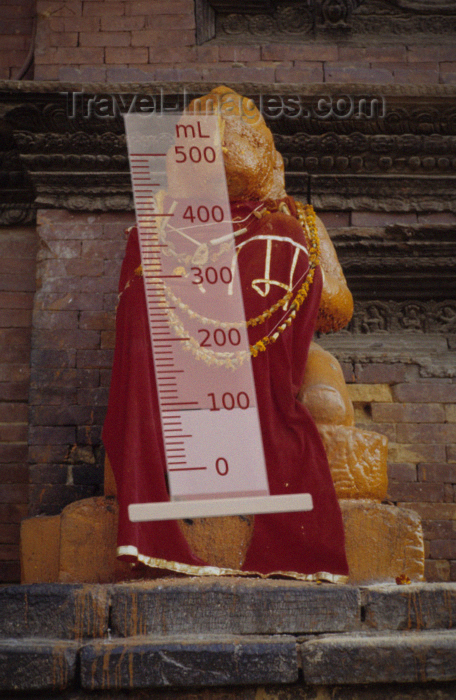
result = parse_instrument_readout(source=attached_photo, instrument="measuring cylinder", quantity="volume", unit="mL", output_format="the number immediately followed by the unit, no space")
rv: 90mL
